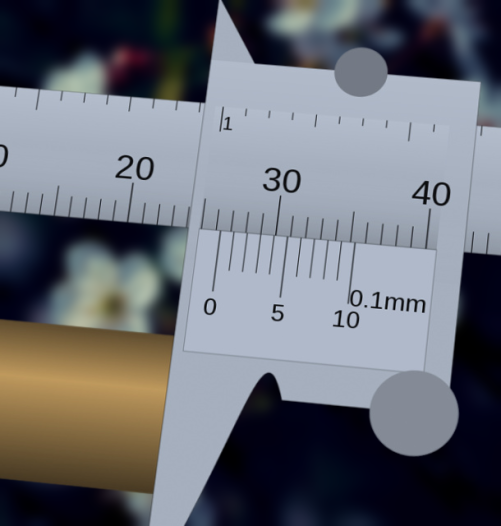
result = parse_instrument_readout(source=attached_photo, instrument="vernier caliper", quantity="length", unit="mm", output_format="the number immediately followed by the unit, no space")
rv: 26.3mm
